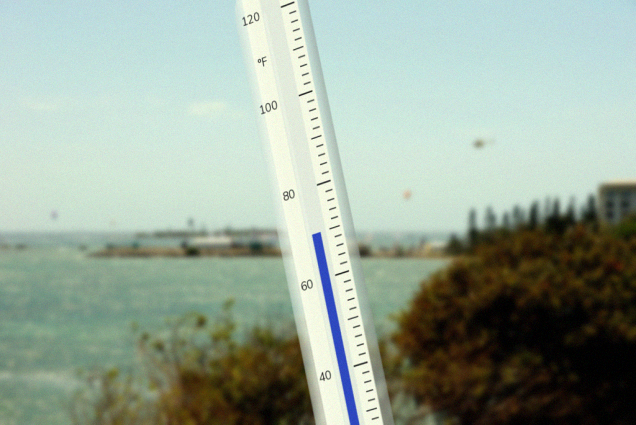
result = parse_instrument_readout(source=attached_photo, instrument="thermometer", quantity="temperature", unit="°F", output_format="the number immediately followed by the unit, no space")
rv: 70°F
